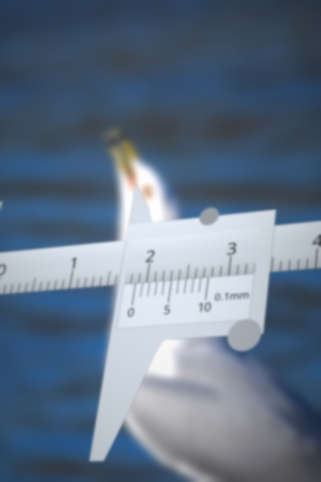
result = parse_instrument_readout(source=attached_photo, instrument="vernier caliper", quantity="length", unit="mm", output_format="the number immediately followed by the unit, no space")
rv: 18.6mm
